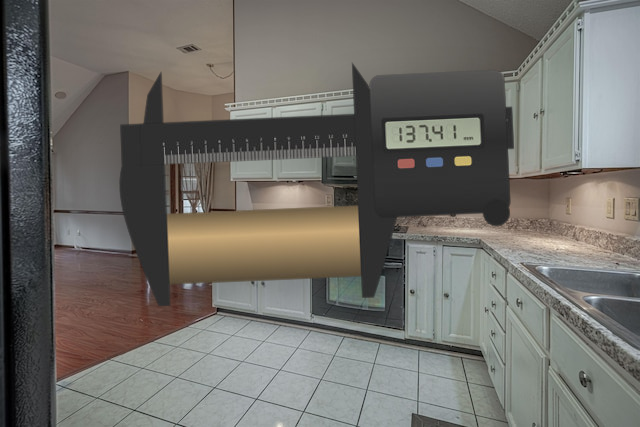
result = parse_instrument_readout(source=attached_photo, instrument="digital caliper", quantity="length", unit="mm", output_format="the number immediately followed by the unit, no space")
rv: 137.41mm
